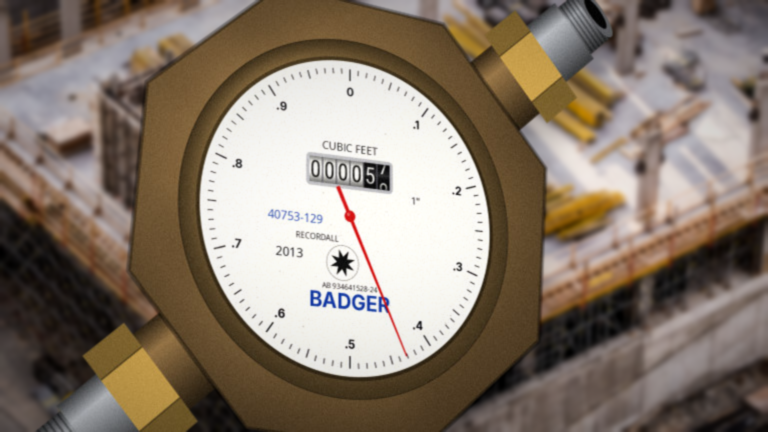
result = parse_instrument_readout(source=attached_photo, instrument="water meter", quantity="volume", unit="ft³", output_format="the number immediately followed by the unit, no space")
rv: 57.43ft³
